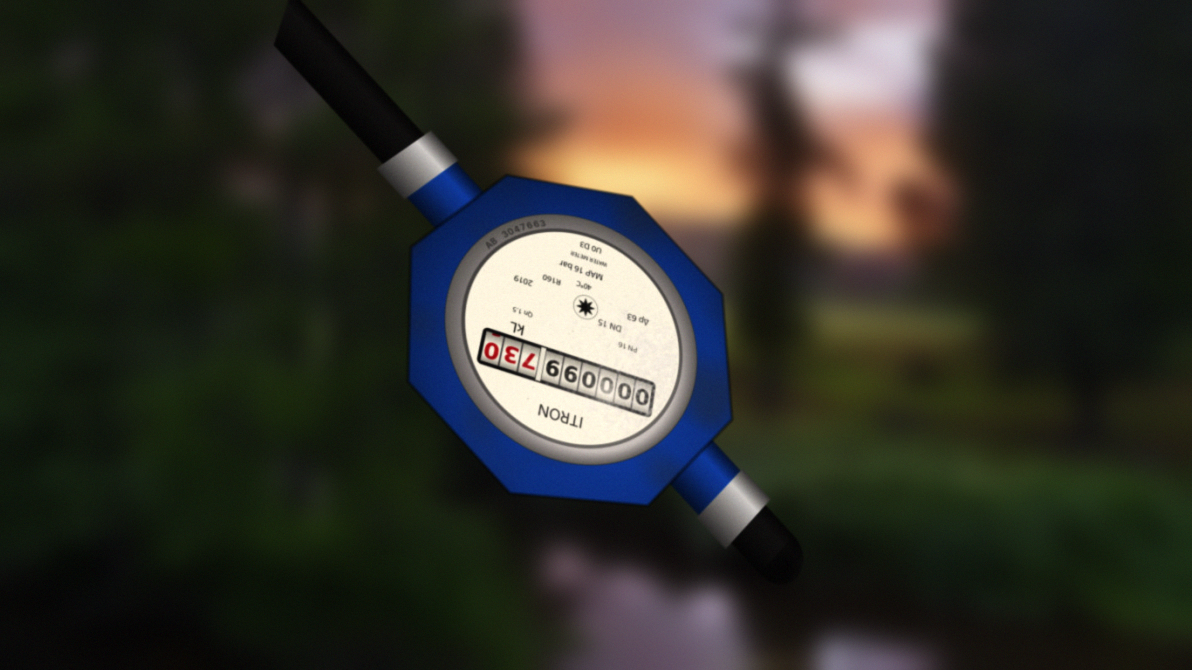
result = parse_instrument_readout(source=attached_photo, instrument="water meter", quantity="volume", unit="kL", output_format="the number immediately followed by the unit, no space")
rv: 99.730kL
